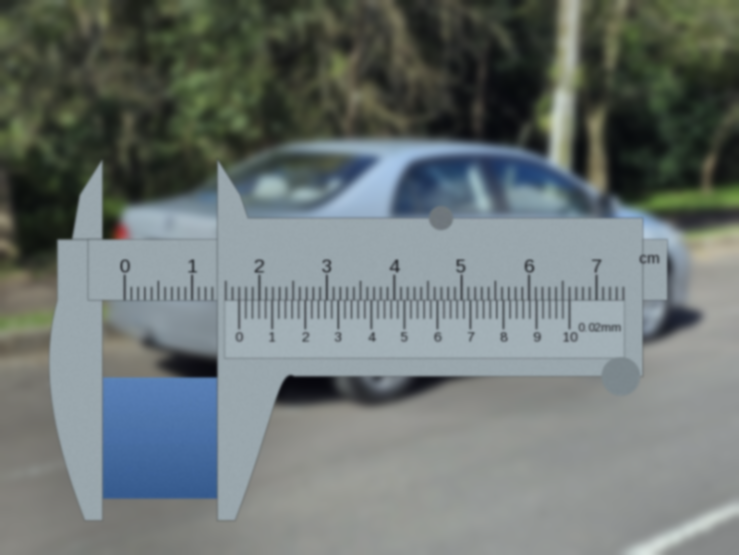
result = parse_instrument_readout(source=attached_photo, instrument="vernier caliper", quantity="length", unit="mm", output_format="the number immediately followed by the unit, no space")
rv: 17.0mm
